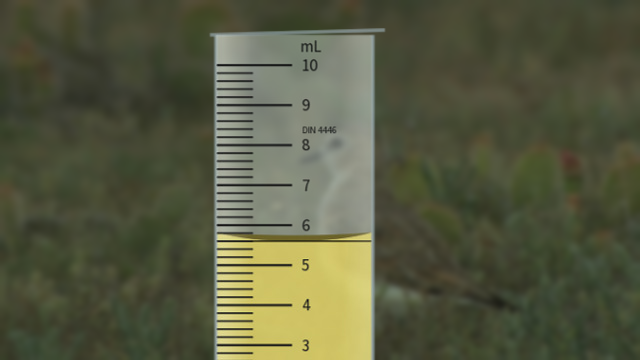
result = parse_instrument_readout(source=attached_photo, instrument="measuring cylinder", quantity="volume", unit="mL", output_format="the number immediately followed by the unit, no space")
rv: 5.6mL
